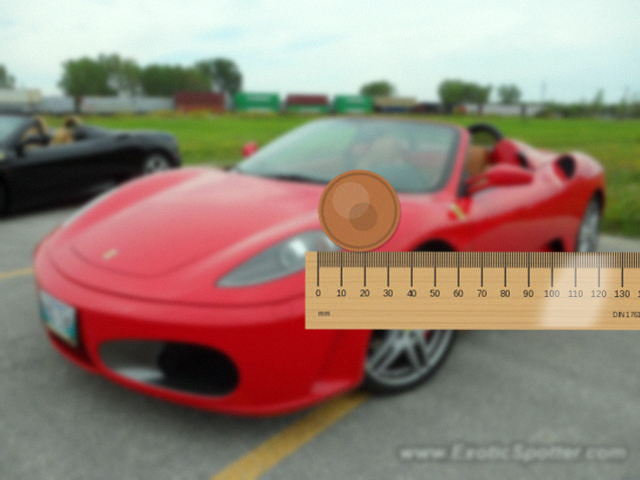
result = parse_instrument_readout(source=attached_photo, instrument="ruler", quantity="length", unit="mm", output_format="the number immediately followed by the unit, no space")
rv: 35mm
